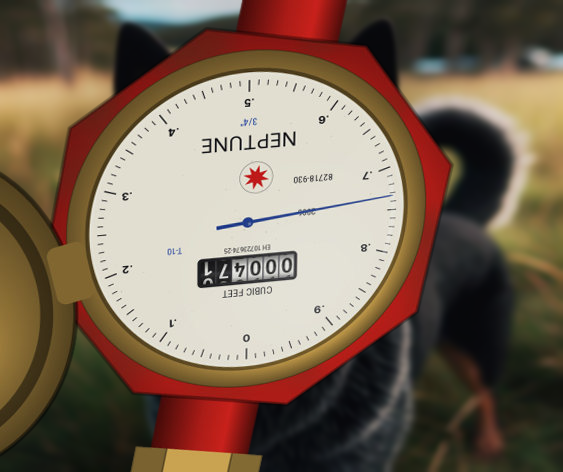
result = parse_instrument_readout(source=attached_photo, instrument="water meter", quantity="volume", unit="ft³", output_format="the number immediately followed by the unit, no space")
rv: 470.73ft³
